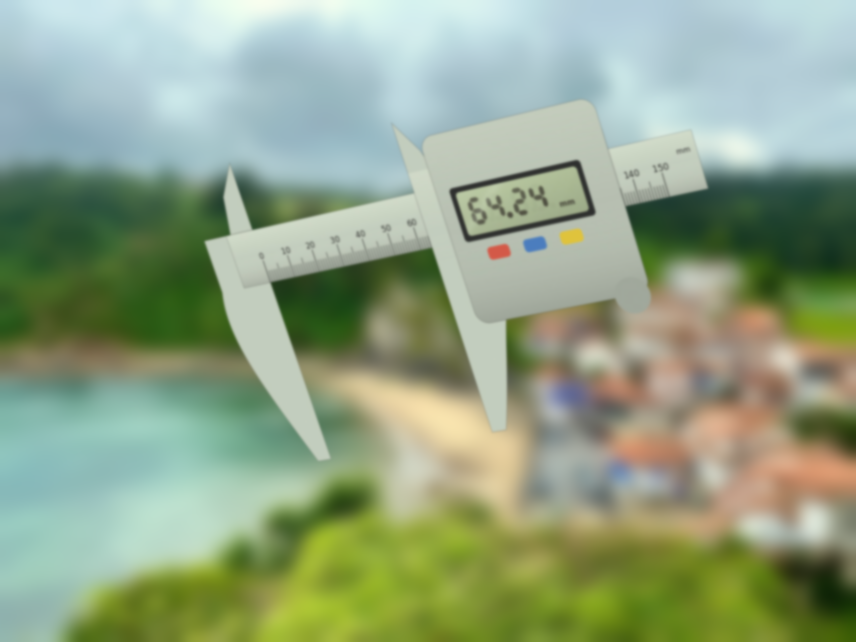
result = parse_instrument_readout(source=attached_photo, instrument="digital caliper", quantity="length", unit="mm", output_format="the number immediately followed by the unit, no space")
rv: 64.24mm
